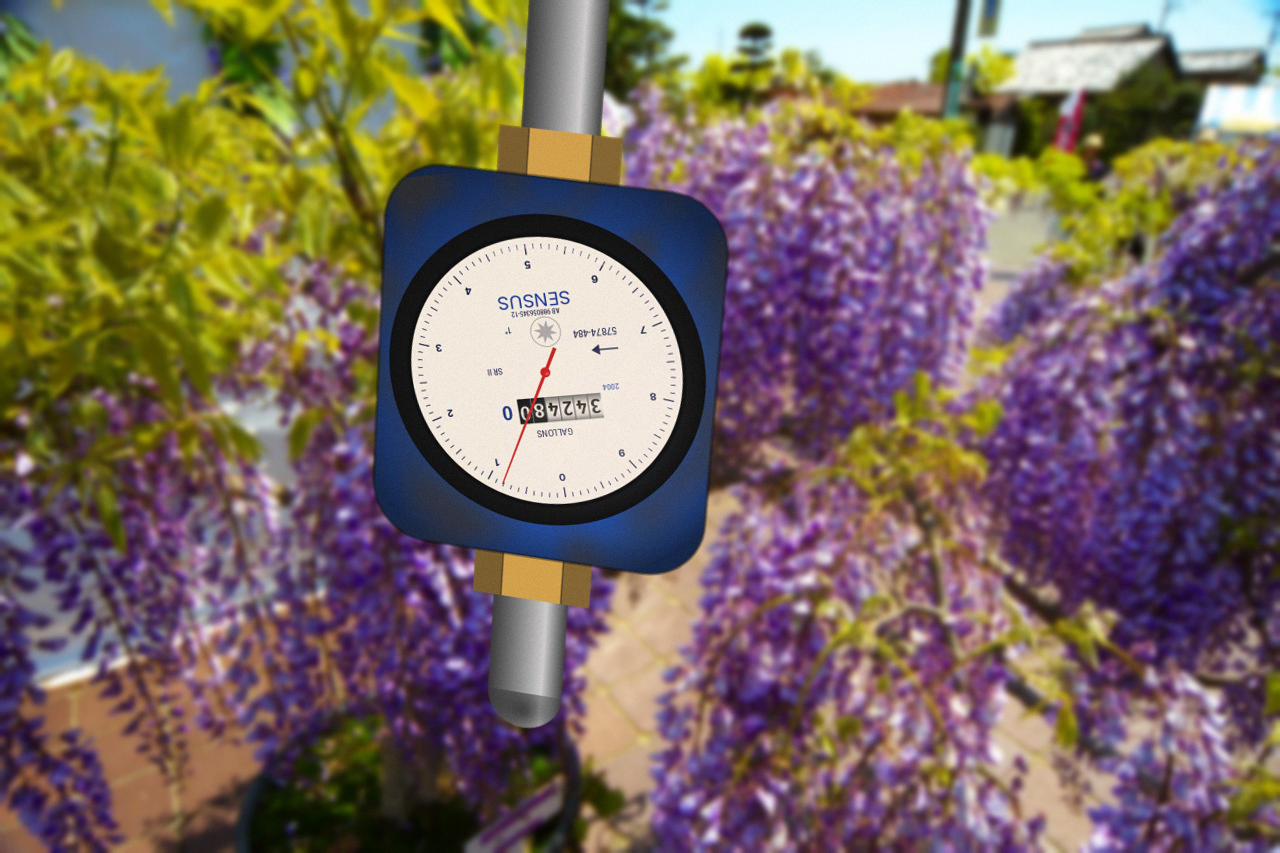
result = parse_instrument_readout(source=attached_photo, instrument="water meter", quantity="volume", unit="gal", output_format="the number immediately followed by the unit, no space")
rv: 3424800.8gal
